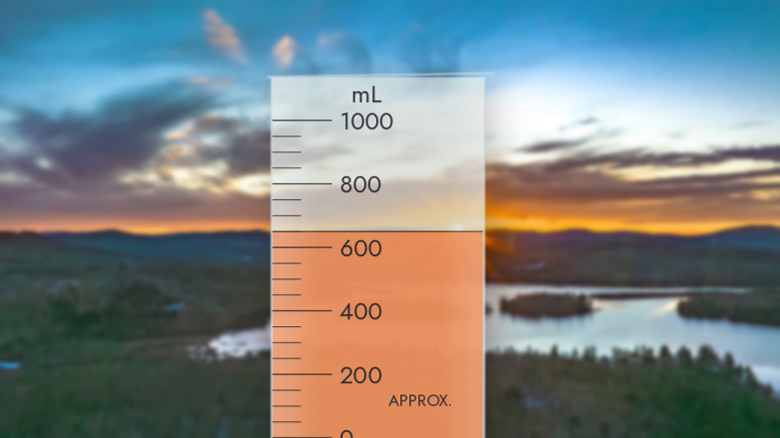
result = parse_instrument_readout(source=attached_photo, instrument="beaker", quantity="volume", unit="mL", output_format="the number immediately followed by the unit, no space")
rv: 650mL
